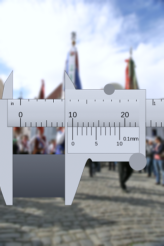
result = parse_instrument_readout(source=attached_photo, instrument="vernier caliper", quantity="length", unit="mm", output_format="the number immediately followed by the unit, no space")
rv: 10.0mm
